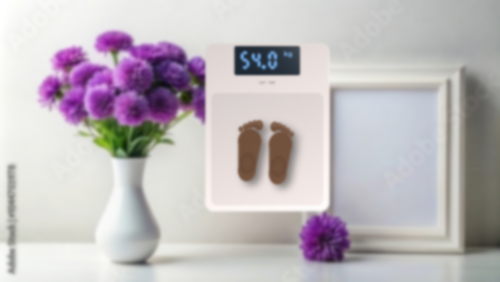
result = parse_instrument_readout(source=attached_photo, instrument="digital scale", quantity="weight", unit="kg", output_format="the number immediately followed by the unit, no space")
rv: 54.0kg
